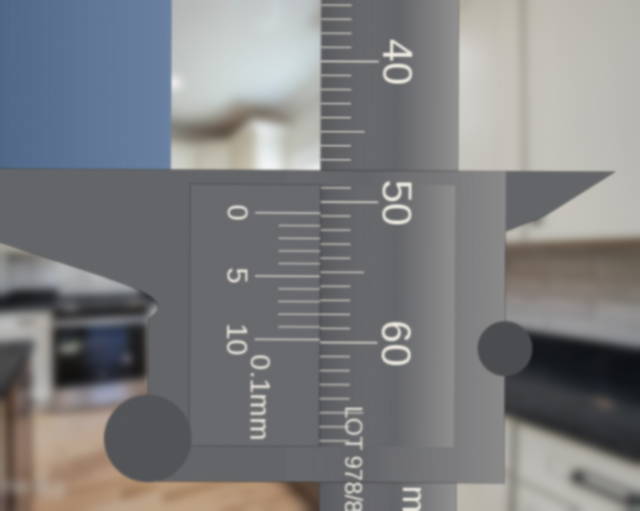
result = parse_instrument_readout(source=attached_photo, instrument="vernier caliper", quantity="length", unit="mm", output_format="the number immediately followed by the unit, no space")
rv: 50.8mm
